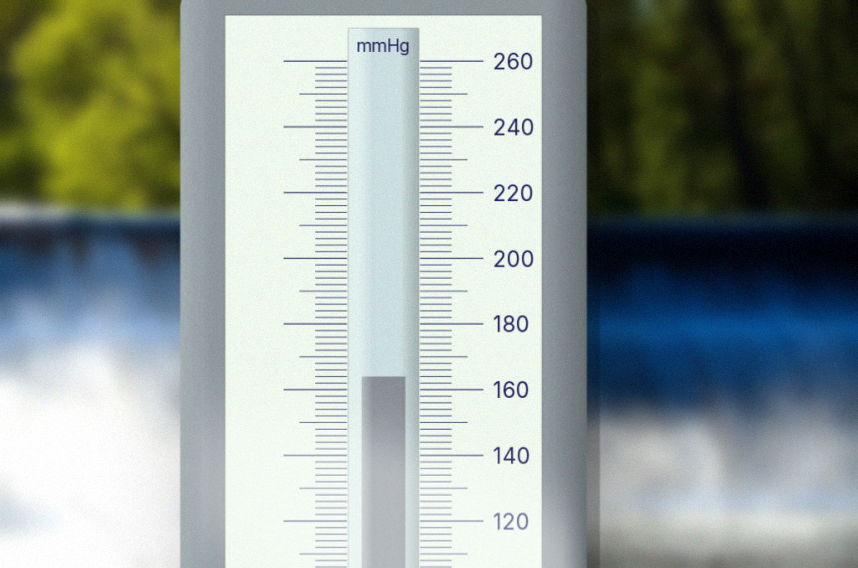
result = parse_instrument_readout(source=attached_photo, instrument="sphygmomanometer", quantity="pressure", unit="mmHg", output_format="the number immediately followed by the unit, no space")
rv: 164mmHg
